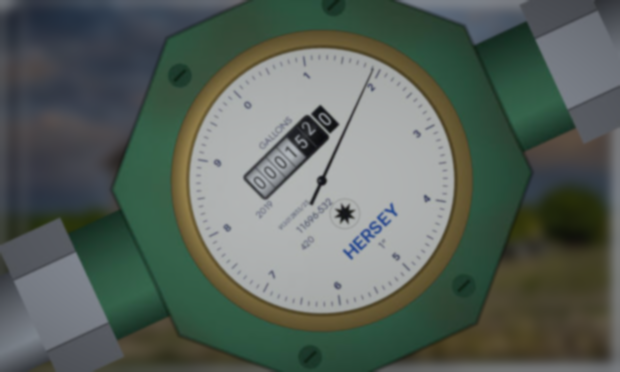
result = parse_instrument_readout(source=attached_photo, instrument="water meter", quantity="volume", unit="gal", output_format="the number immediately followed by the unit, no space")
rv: 1521.9gal
